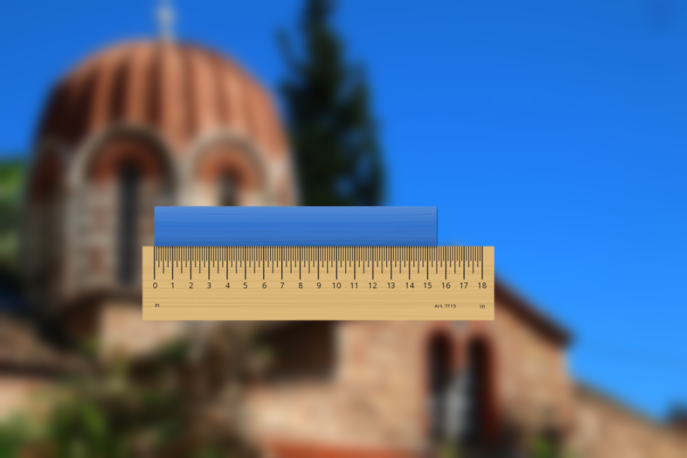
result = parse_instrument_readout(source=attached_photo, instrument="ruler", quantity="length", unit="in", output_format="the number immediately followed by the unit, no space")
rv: 15.5in
